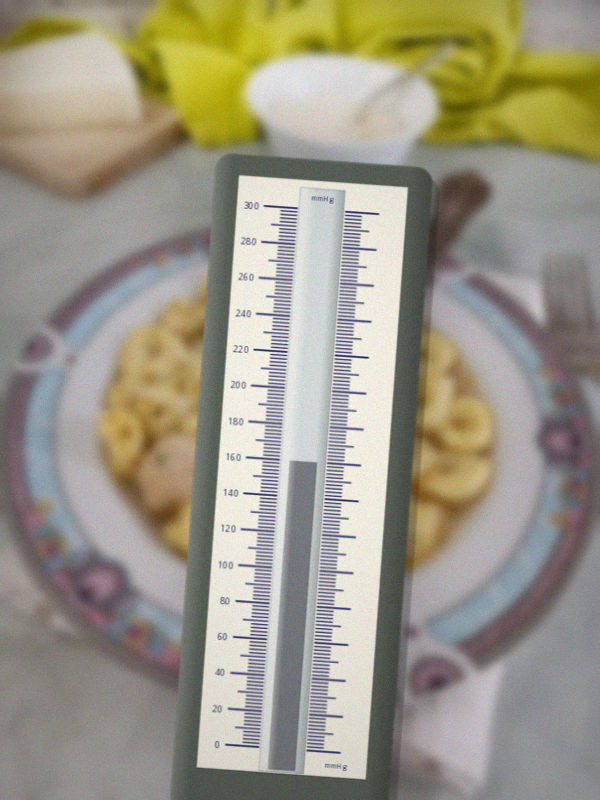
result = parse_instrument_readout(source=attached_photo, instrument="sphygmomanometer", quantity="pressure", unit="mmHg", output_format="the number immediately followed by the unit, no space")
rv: 160mmHg
